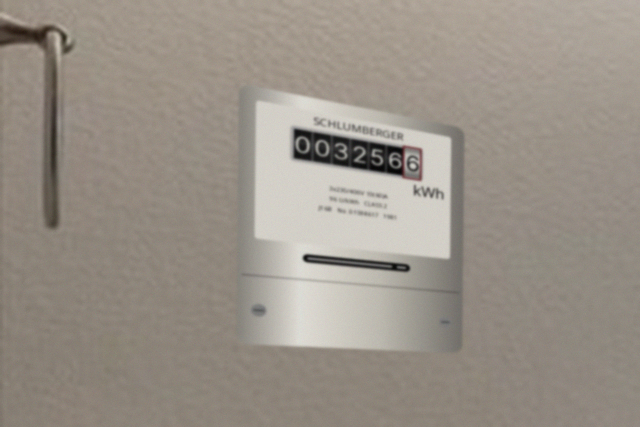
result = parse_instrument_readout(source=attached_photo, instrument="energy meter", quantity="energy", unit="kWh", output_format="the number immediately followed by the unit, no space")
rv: 3256.6kWh
